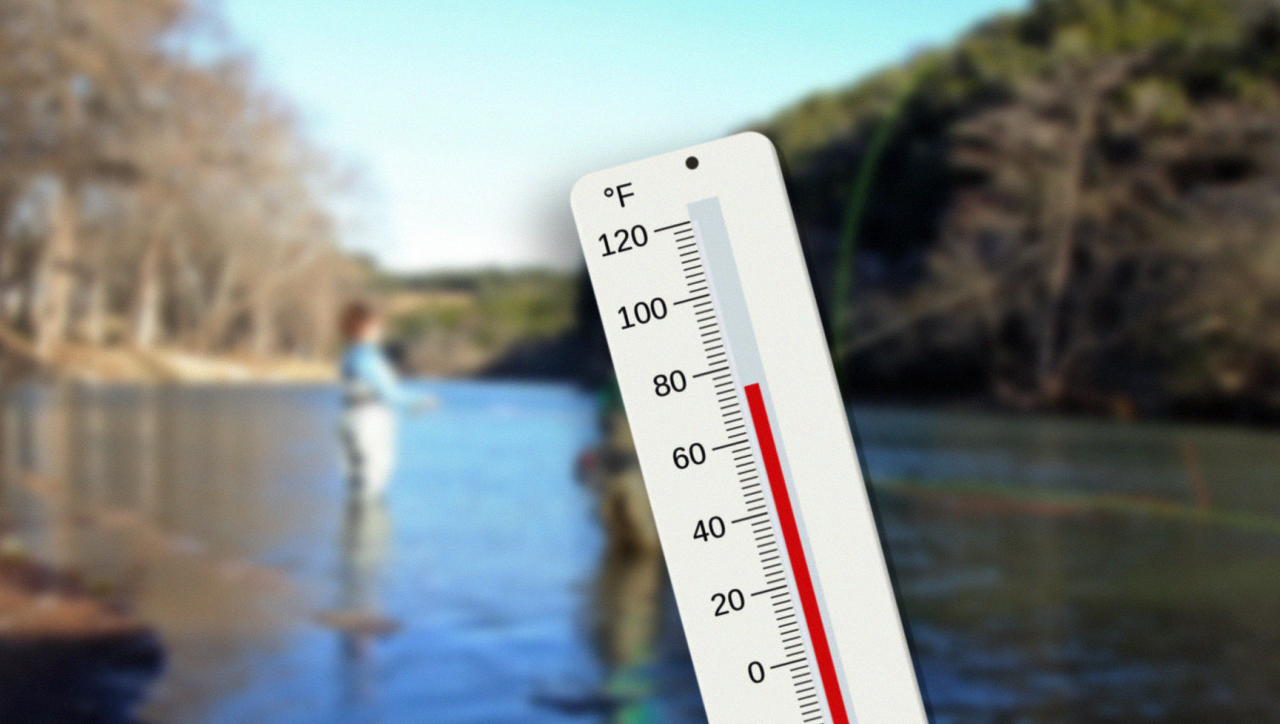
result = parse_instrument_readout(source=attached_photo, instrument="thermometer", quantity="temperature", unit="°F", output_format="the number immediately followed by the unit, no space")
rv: 74°F
